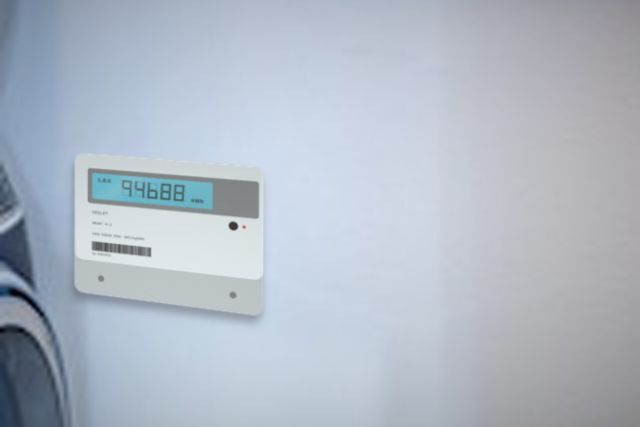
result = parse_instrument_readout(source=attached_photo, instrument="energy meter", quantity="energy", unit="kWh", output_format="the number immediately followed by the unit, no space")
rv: 94688kWh
